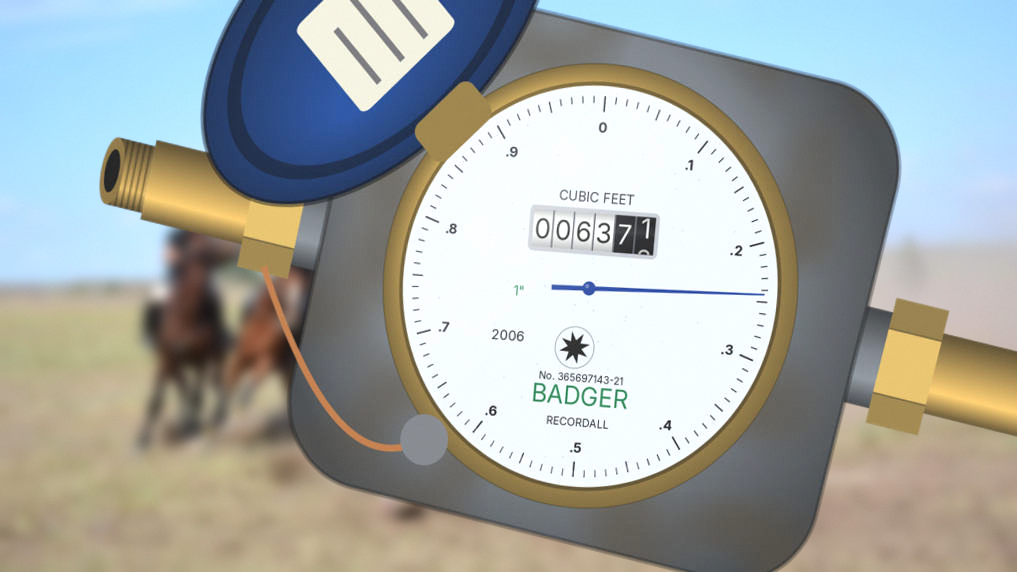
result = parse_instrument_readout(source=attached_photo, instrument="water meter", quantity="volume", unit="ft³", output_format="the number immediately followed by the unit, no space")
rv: 6371.24ft³
